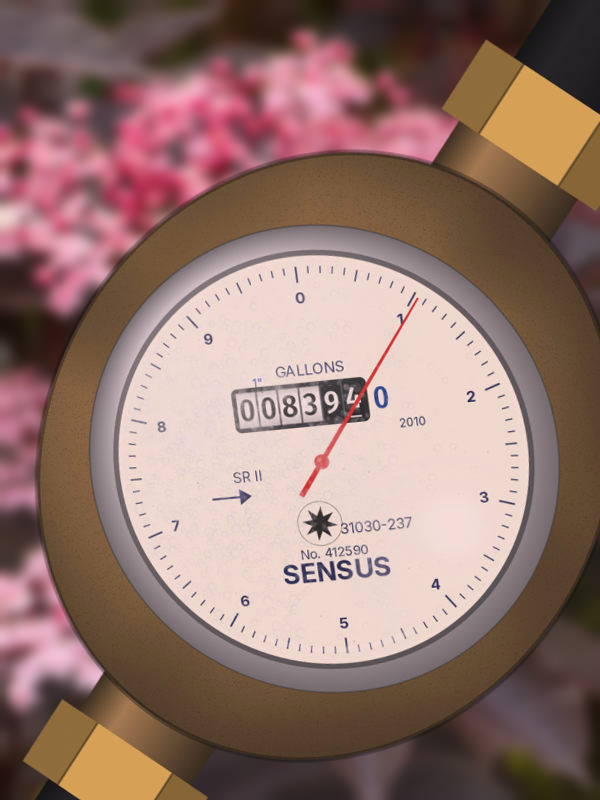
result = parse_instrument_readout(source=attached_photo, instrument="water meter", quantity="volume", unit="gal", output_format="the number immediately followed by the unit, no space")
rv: 83941.0gal
